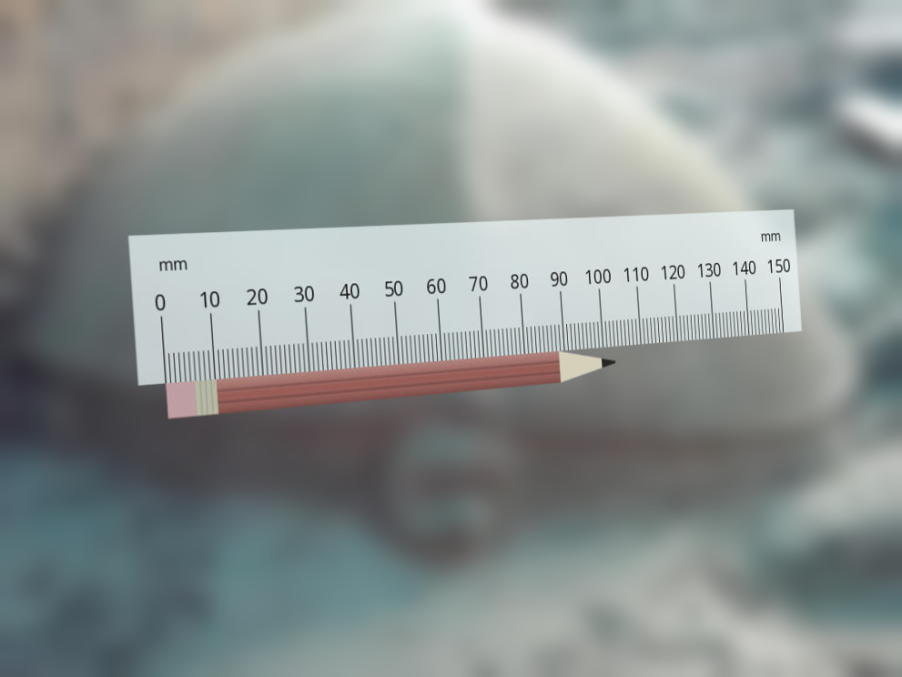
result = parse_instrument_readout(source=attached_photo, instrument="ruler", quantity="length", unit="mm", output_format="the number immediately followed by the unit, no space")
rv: 103mm
